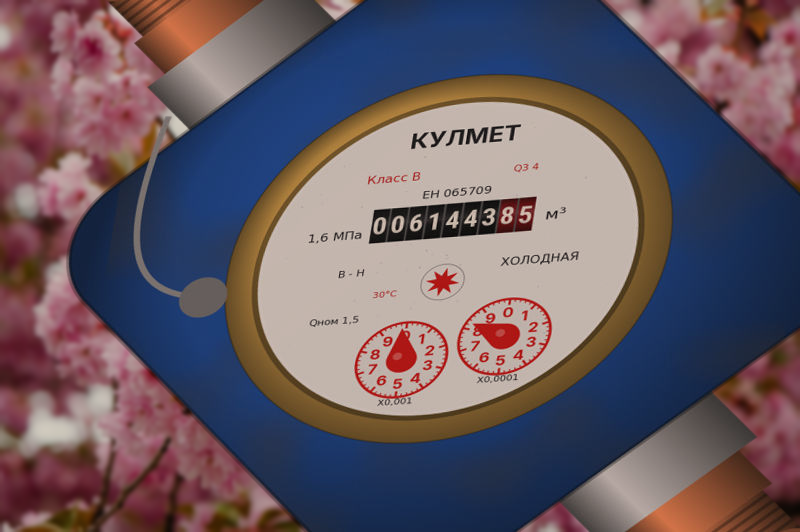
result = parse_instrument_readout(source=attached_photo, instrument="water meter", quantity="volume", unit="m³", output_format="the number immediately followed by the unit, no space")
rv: 61443.8498m³
